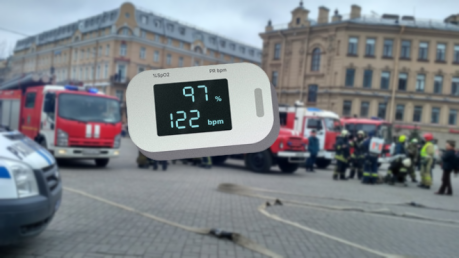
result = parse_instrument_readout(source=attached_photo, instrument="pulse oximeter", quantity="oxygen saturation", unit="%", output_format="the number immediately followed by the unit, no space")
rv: 97%
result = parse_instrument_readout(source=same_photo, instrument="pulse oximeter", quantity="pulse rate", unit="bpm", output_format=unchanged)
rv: 122bpm
